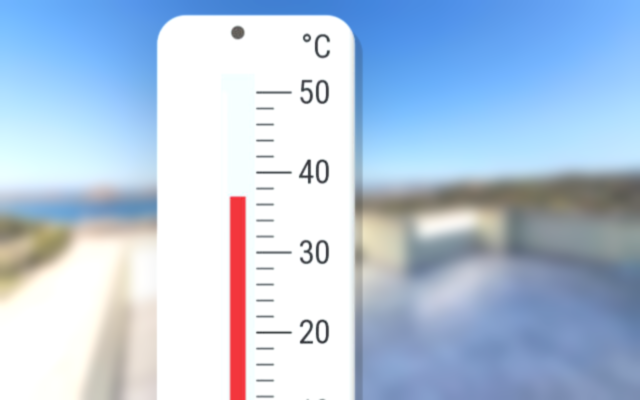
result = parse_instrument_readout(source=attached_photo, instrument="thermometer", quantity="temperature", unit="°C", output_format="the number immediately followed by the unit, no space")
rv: 37°C
